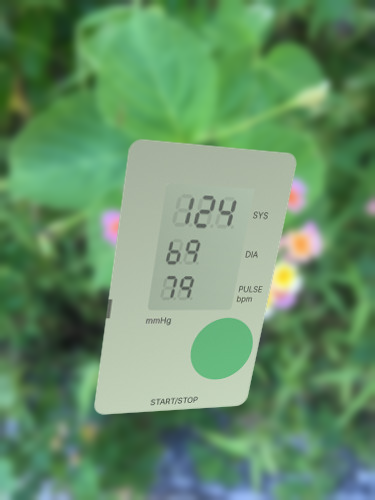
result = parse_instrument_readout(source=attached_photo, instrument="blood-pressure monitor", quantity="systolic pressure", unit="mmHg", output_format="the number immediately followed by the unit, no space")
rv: 124mmHg
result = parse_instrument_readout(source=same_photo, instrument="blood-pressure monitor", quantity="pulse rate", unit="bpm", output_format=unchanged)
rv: 79bpm
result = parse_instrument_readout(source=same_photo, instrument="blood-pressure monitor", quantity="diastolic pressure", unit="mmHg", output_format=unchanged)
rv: 69mmHg
